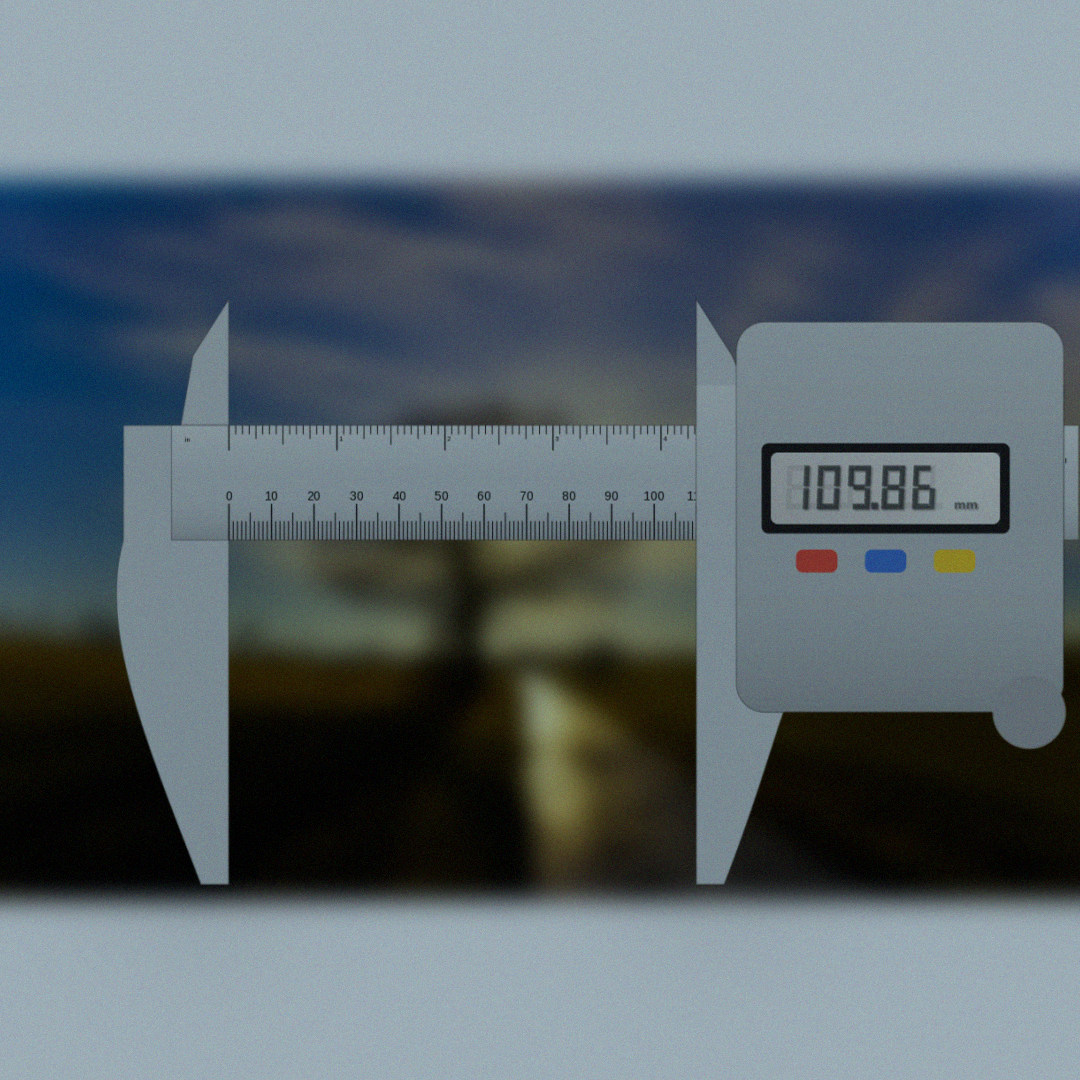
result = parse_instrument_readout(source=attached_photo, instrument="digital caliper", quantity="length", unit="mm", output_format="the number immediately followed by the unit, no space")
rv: 109.86mm
